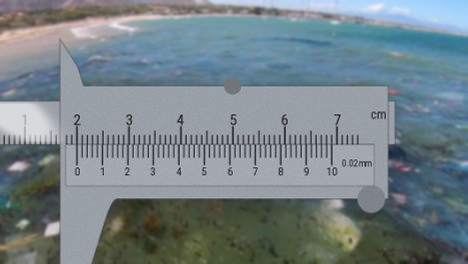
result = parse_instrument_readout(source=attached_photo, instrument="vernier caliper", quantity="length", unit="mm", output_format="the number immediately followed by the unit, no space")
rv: 20.0mm
